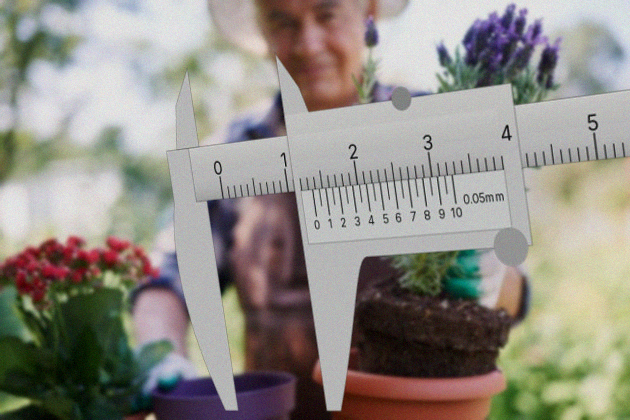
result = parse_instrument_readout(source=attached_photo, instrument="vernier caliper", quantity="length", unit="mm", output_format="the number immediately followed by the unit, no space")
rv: 13.6mm
